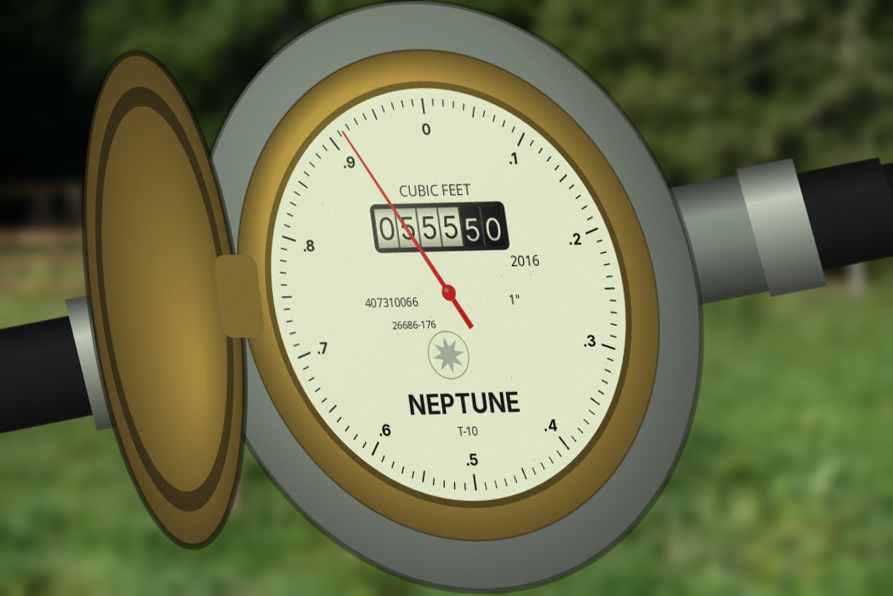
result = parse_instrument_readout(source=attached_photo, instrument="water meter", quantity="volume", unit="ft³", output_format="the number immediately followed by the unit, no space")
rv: 55549.91ft³
